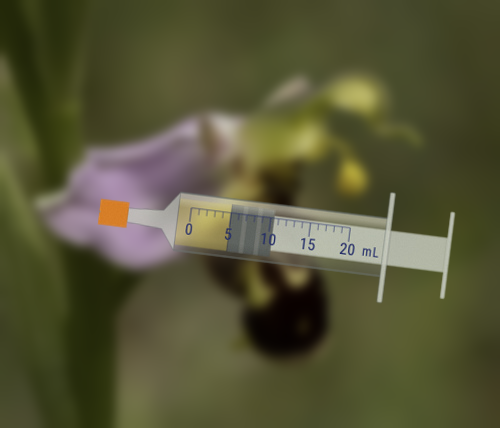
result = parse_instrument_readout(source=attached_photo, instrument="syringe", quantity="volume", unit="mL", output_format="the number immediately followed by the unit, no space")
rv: 5mL
